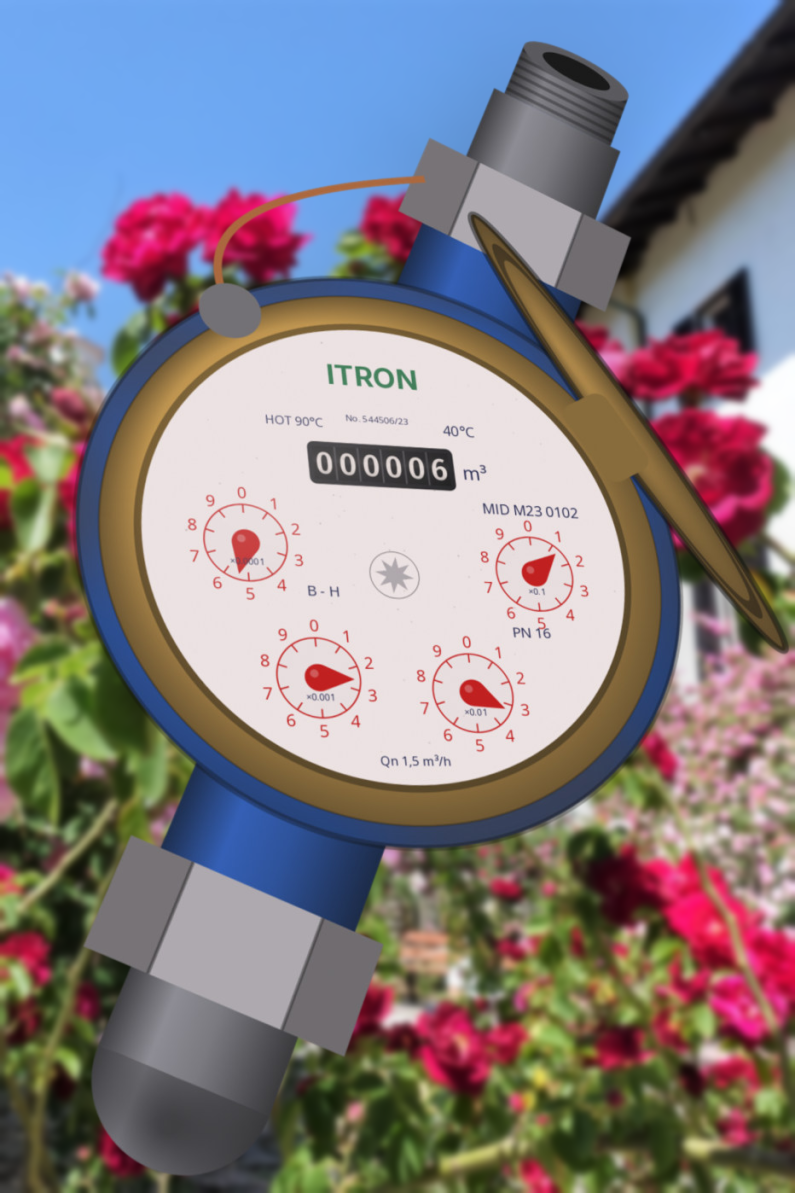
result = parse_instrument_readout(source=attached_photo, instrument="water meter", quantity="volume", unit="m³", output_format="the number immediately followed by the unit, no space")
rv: 6.1325m³
